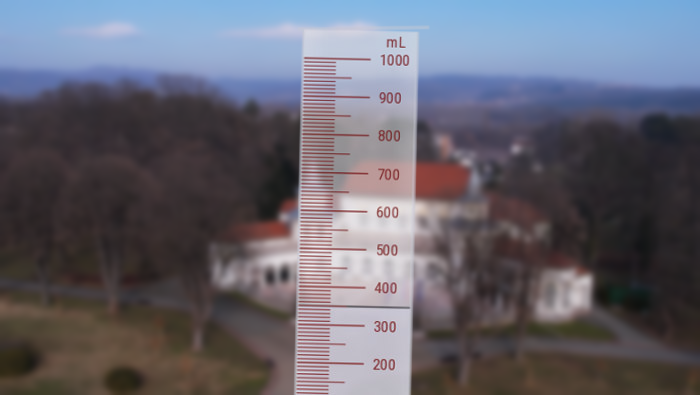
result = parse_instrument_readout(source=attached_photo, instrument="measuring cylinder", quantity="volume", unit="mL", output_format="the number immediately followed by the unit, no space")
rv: 350mL
